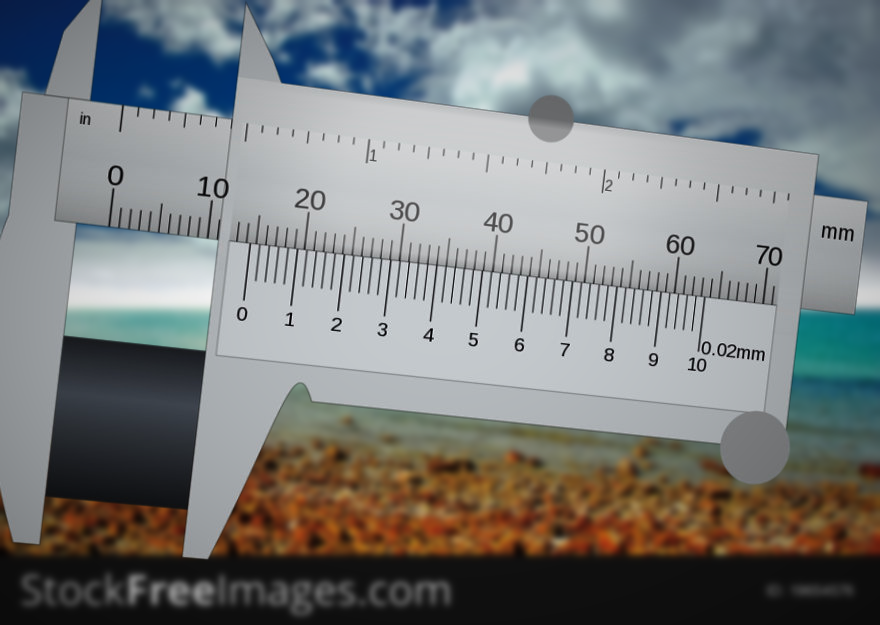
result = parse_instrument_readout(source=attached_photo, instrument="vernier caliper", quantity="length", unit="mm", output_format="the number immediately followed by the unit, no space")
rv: 14.4mm
